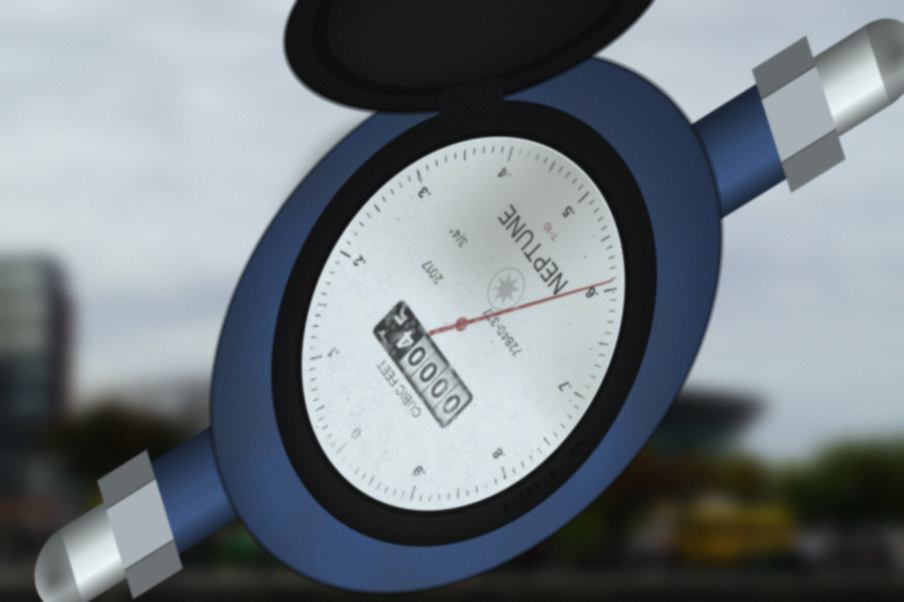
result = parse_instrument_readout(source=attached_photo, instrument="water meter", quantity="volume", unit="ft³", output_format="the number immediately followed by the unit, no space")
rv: 44.59ft³
